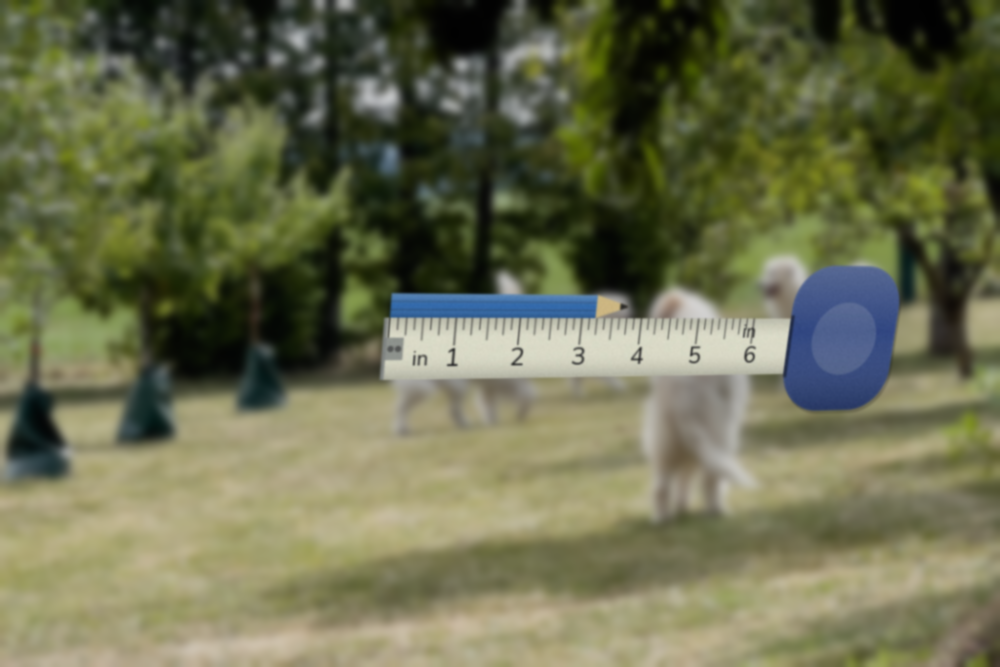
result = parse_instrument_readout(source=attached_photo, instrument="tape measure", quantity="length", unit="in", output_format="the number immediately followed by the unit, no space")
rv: 3.75in
